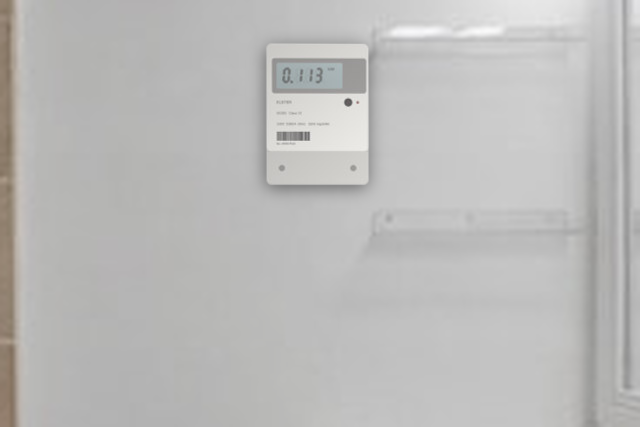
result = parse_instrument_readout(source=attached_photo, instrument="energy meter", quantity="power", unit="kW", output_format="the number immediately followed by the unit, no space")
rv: 0.113kW
